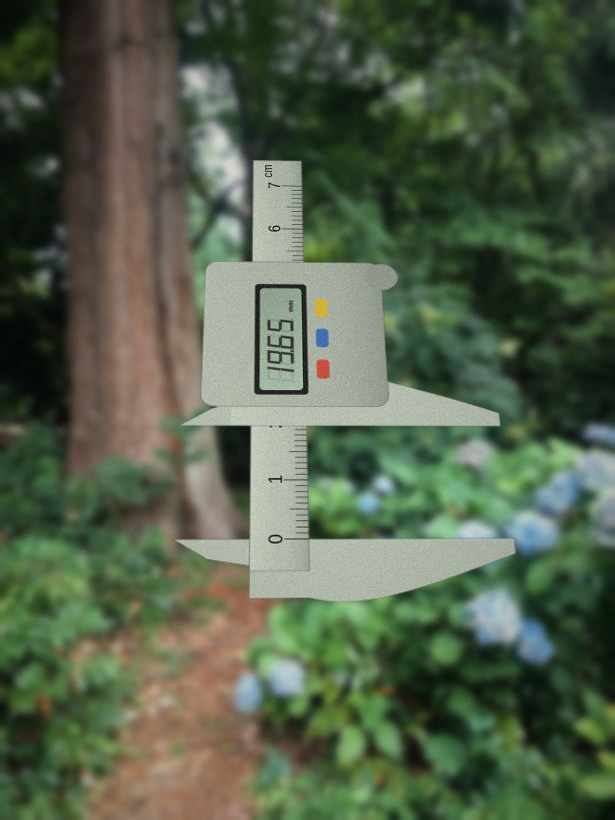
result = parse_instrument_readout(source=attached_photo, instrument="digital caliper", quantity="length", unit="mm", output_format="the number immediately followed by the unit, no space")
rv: 19.65mm
